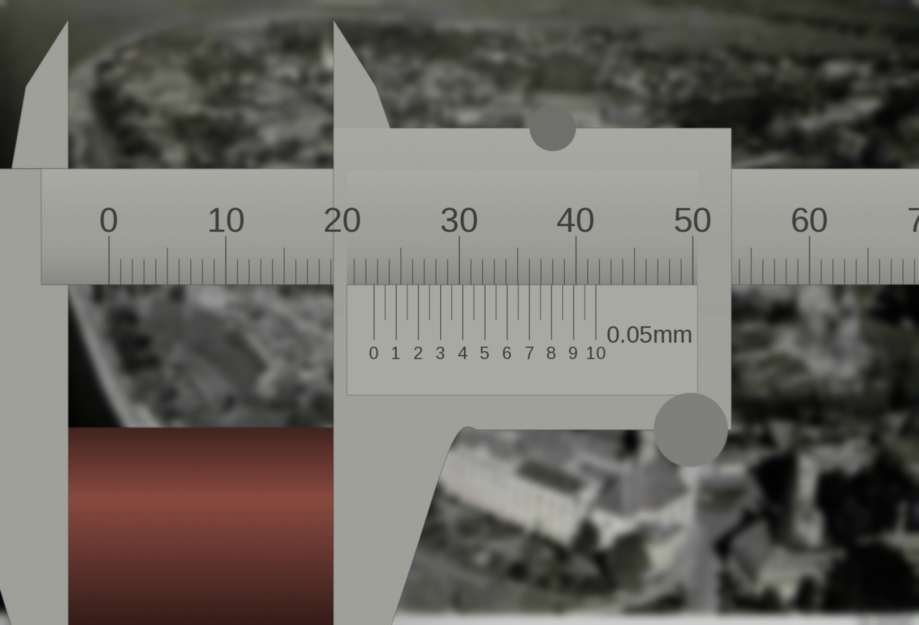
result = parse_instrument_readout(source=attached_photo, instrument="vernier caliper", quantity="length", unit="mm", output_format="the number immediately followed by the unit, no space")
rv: 22.7mm
